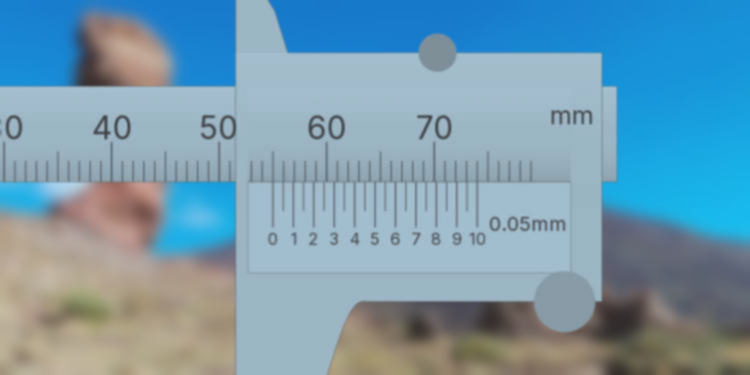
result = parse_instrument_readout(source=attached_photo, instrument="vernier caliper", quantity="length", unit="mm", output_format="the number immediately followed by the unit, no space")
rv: 55.0mm
